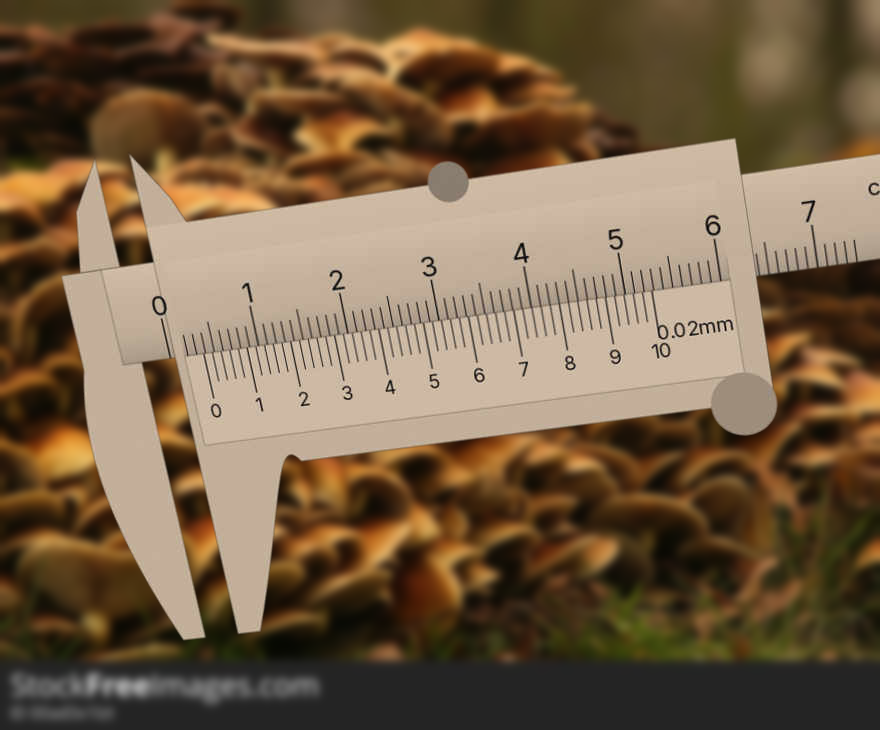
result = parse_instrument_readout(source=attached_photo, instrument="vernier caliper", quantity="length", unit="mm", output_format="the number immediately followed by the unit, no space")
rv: 3.8mm
